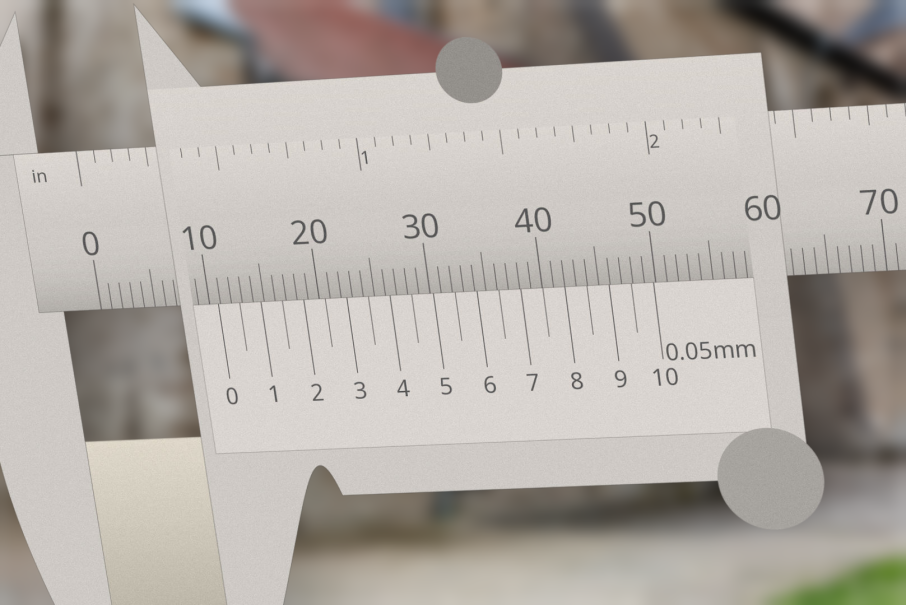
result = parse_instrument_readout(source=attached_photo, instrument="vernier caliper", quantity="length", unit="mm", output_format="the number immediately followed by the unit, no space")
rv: 10.8mm
